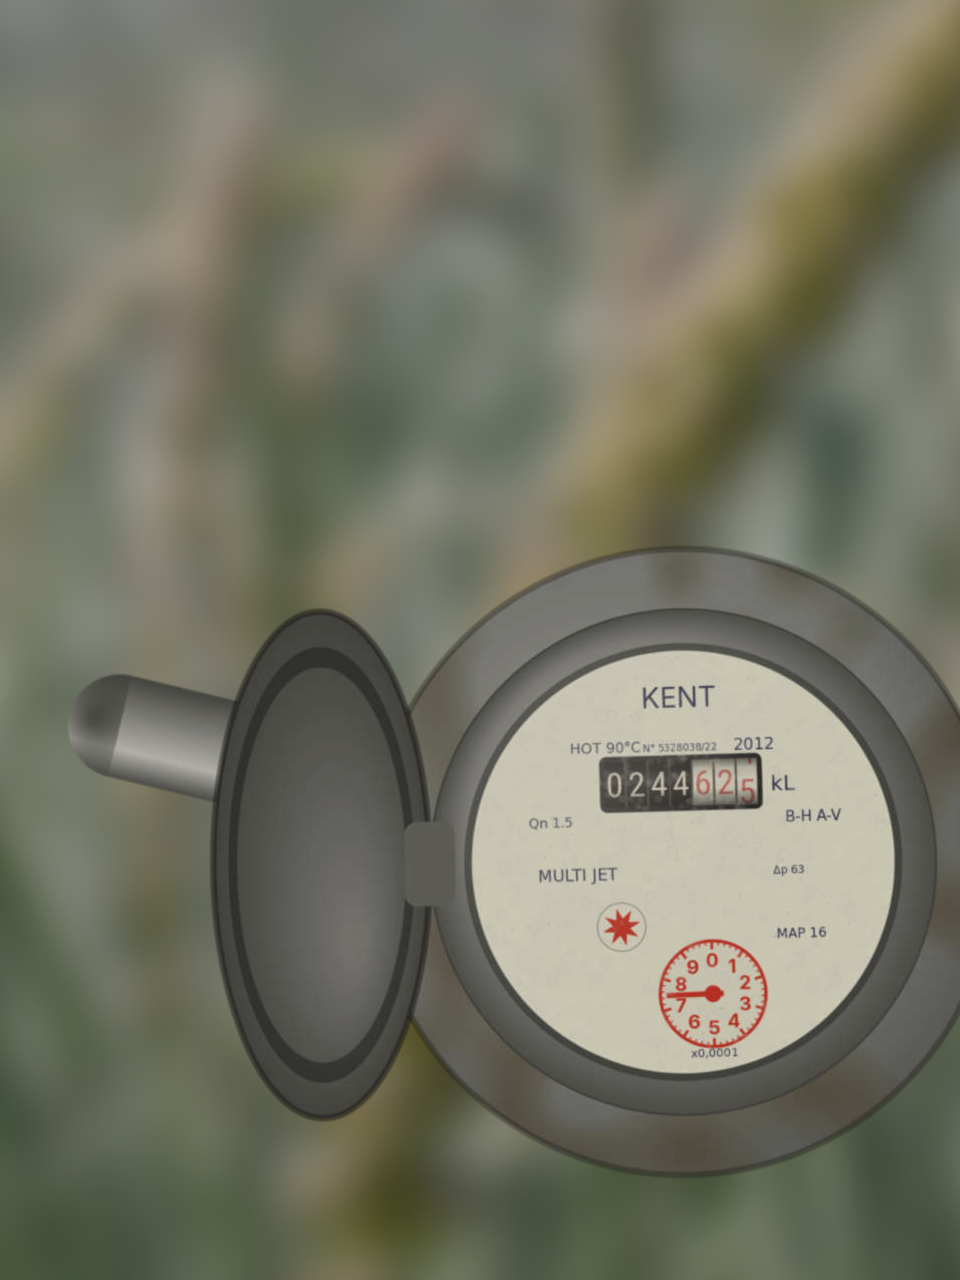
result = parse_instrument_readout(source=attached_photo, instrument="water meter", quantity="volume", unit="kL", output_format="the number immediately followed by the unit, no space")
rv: 244.6247kL
